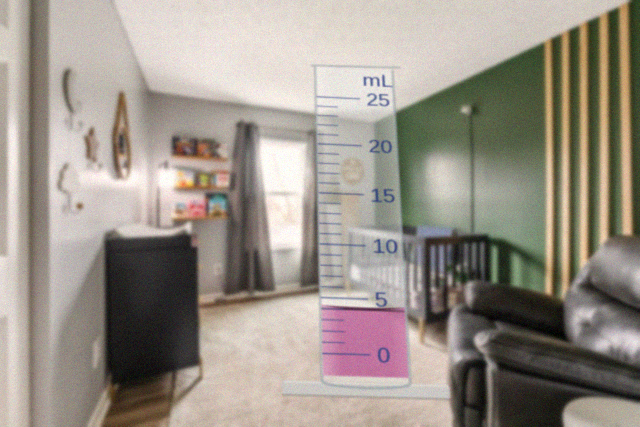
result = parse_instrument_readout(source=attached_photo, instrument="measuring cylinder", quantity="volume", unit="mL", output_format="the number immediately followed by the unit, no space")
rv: 4mL
